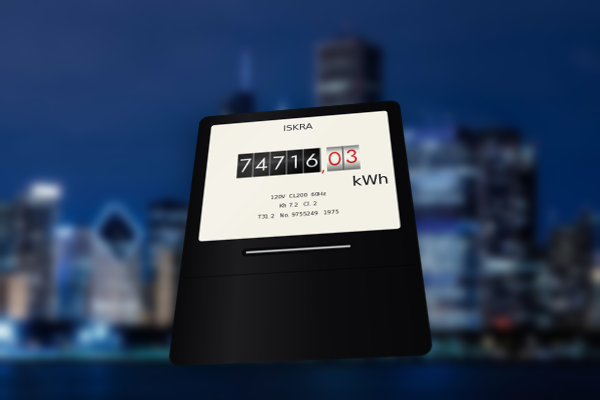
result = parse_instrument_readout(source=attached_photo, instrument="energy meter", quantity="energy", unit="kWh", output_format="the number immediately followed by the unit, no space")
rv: 74716.03kWh
